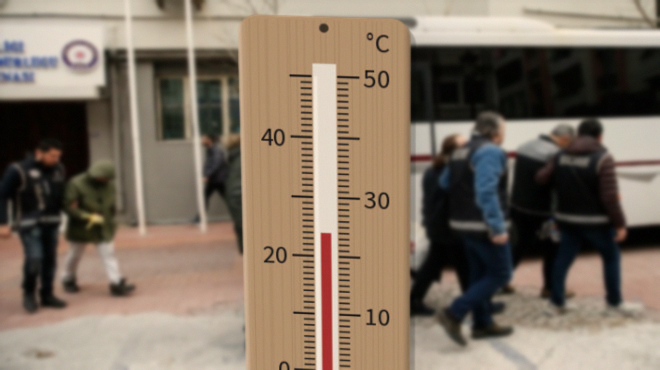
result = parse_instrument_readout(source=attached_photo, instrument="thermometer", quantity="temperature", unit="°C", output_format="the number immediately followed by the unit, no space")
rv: 24°C
